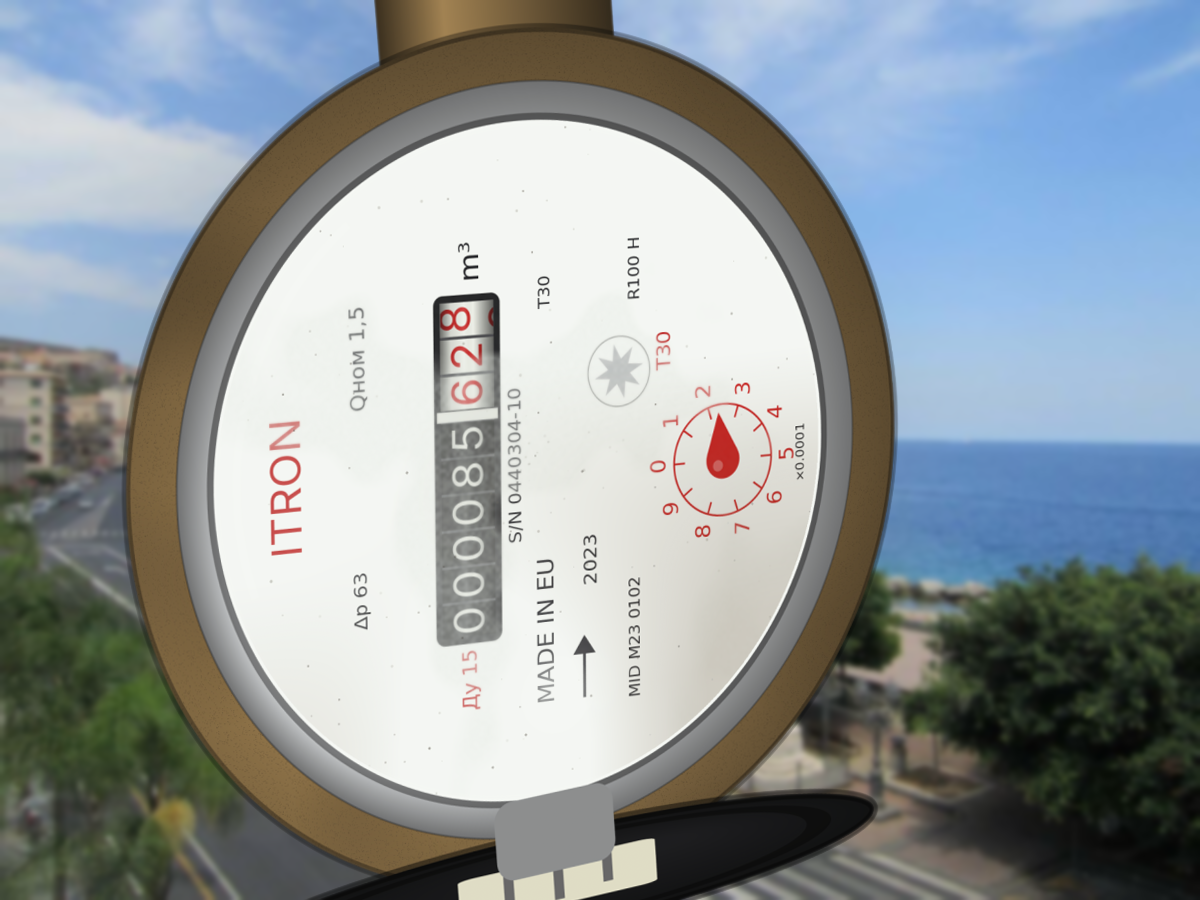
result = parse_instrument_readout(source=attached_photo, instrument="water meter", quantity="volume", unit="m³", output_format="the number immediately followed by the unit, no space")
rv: 85.6282m³
